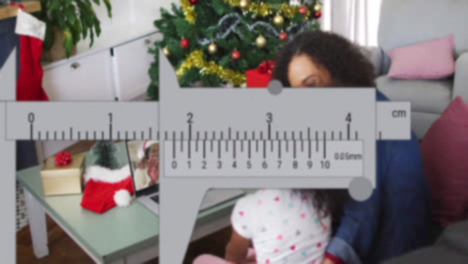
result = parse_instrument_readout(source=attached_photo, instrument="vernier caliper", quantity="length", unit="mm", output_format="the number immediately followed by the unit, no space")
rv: 18.0mm
